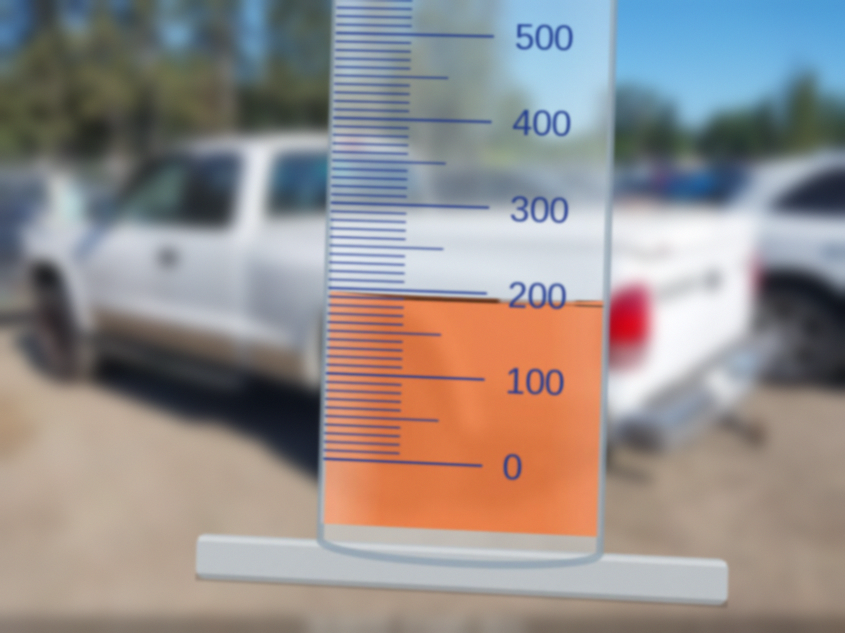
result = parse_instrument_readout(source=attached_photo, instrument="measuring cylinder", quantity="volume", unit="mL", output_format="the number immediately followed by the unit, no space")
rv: 190mL
